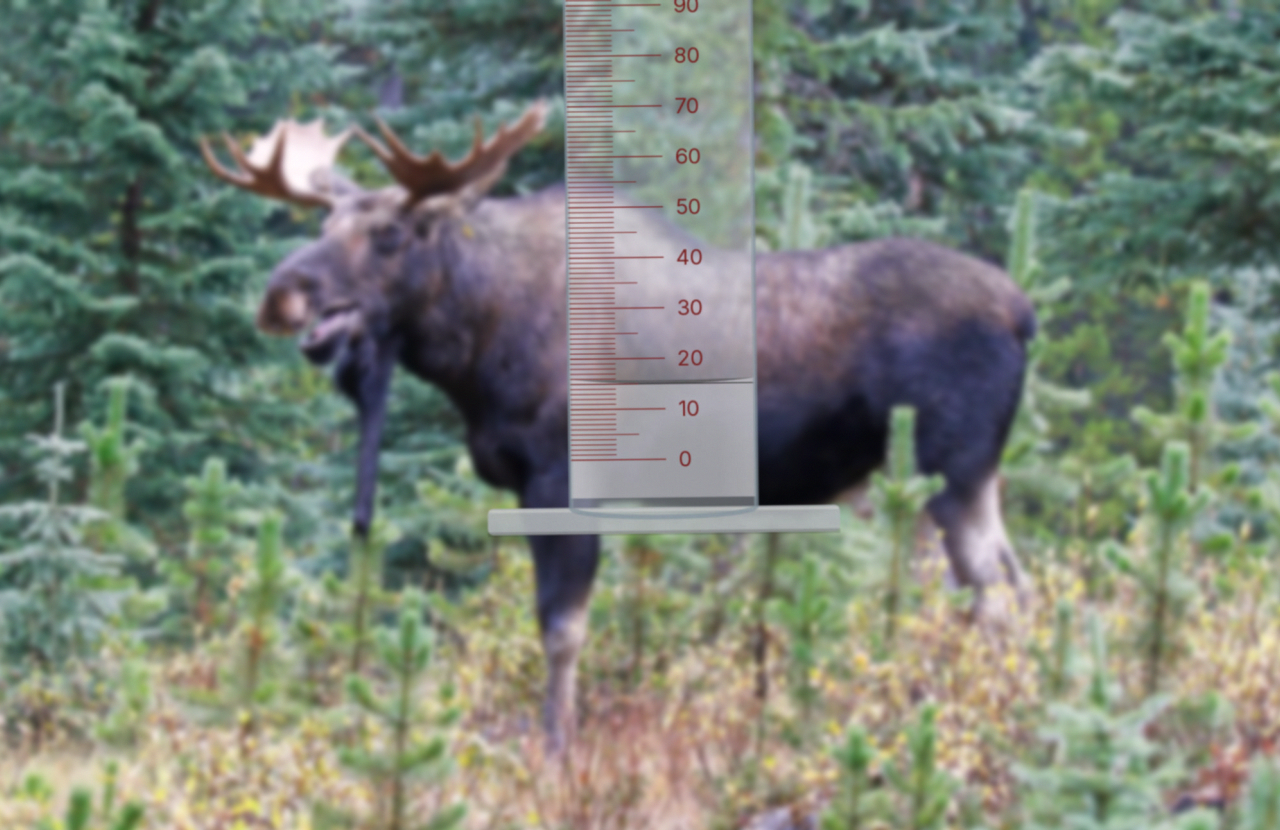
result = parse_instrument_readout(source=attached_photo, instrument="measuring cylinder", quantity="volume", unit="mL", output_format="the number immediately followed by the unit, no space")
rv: 15mL
